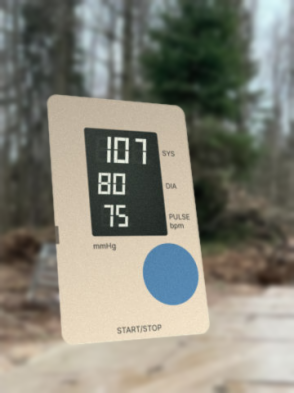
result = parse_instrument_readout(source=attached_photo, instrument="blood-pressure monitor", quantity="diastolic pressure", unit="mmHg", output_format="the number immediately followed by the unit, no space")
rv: 80mmHg
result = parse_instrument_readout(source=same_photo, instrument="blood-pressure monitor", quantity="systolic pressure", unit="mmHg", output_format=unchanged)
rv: 107mmHg
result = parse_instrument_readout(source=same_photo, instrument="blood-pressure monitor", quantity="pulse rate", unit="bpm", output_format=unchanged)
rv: 75bpm
